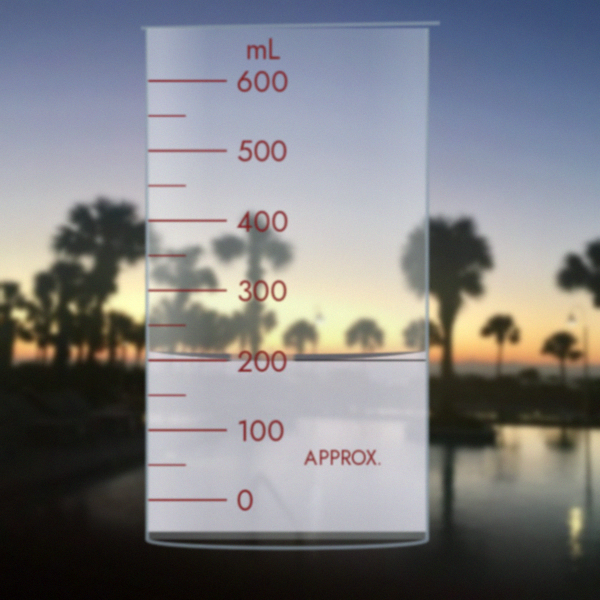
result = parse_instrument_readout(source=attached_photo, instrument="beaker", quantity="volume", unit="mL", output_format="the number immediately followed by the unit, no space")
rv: 200mL
